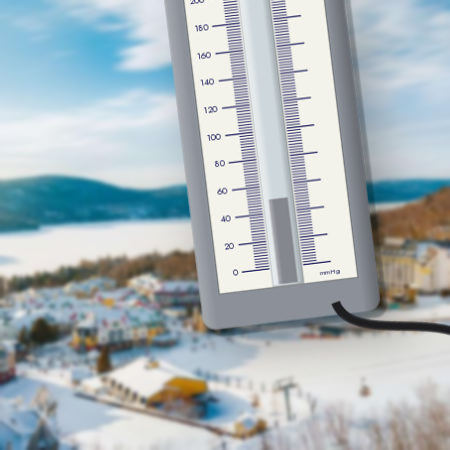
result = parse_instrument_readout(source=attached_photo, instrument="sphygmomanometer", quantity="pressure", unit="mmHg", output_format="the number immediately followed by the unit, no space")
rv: 50mmHg
